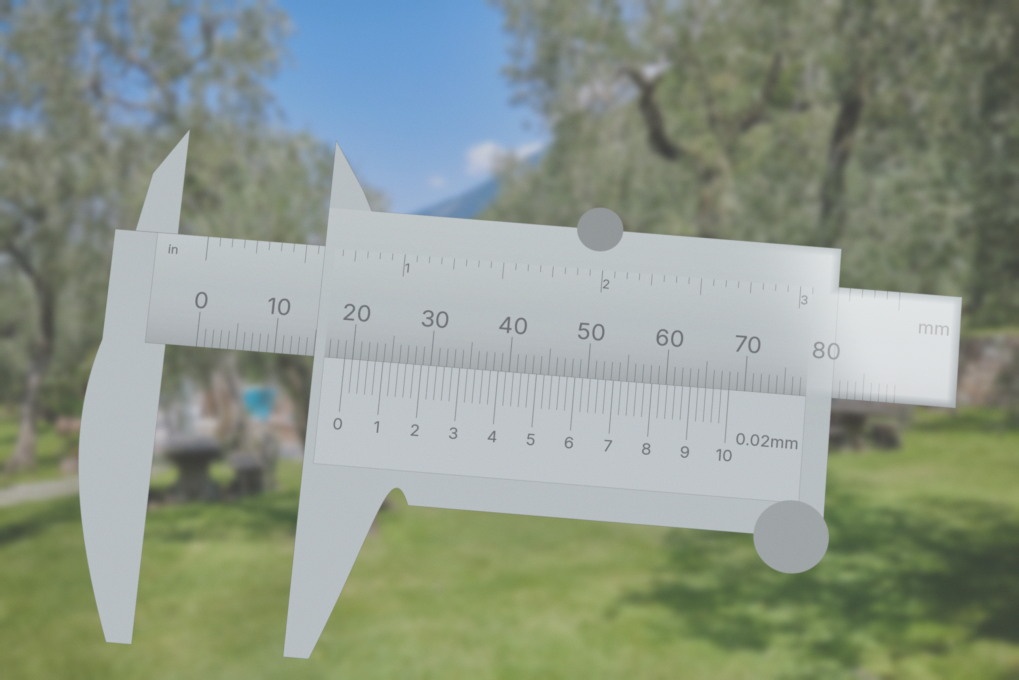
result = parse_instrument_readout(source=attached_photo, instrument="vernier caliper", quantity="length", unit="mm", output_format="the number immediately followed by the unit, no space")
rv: 19.0mm
